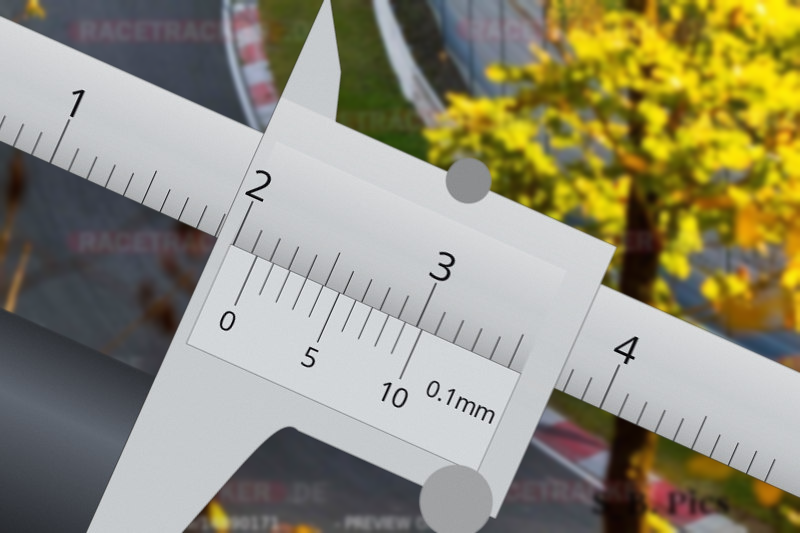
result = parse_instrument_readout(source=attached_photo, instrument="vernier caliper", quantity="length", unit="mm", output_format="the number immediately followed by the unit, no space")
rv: 21.3mm
